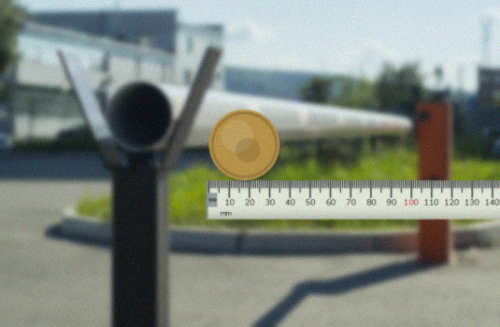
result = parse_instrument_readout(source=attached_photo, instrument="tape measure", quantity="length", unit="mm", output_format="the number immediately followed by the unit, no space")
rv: 35mm
